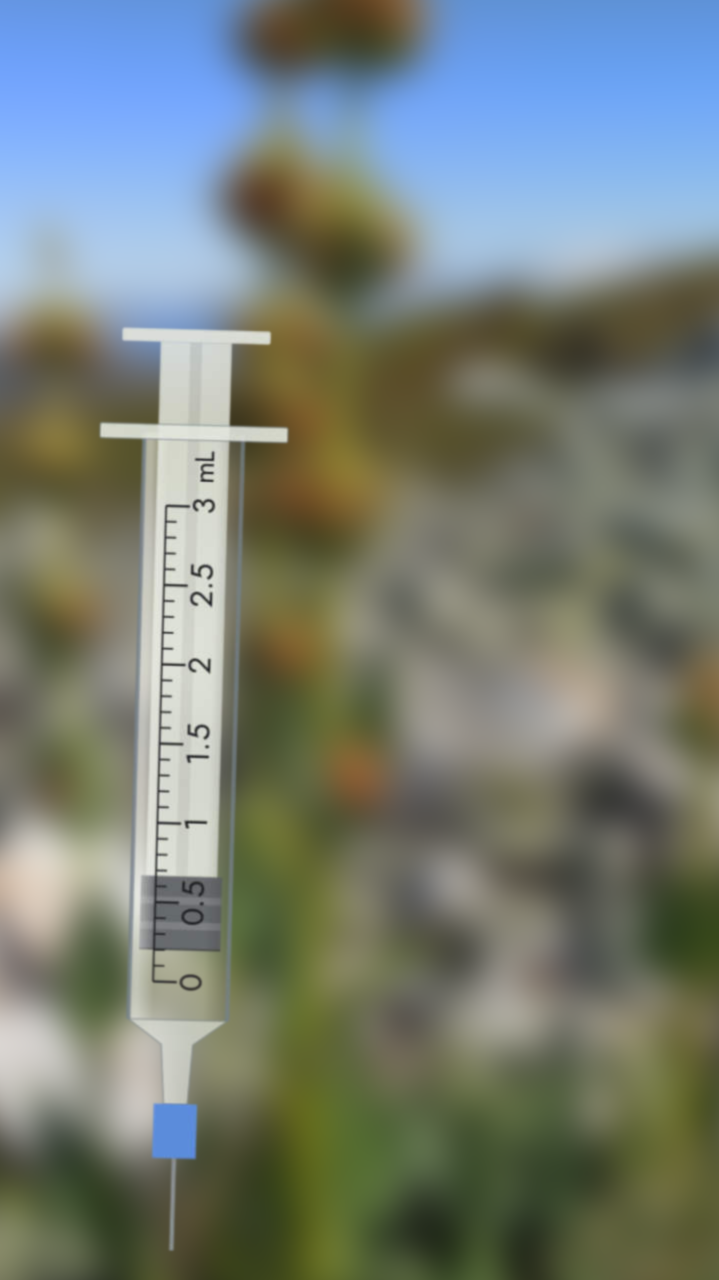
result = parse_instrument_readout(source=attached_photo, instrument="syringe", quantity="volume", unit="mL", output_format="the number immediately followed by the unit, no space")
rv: 0.2mL
